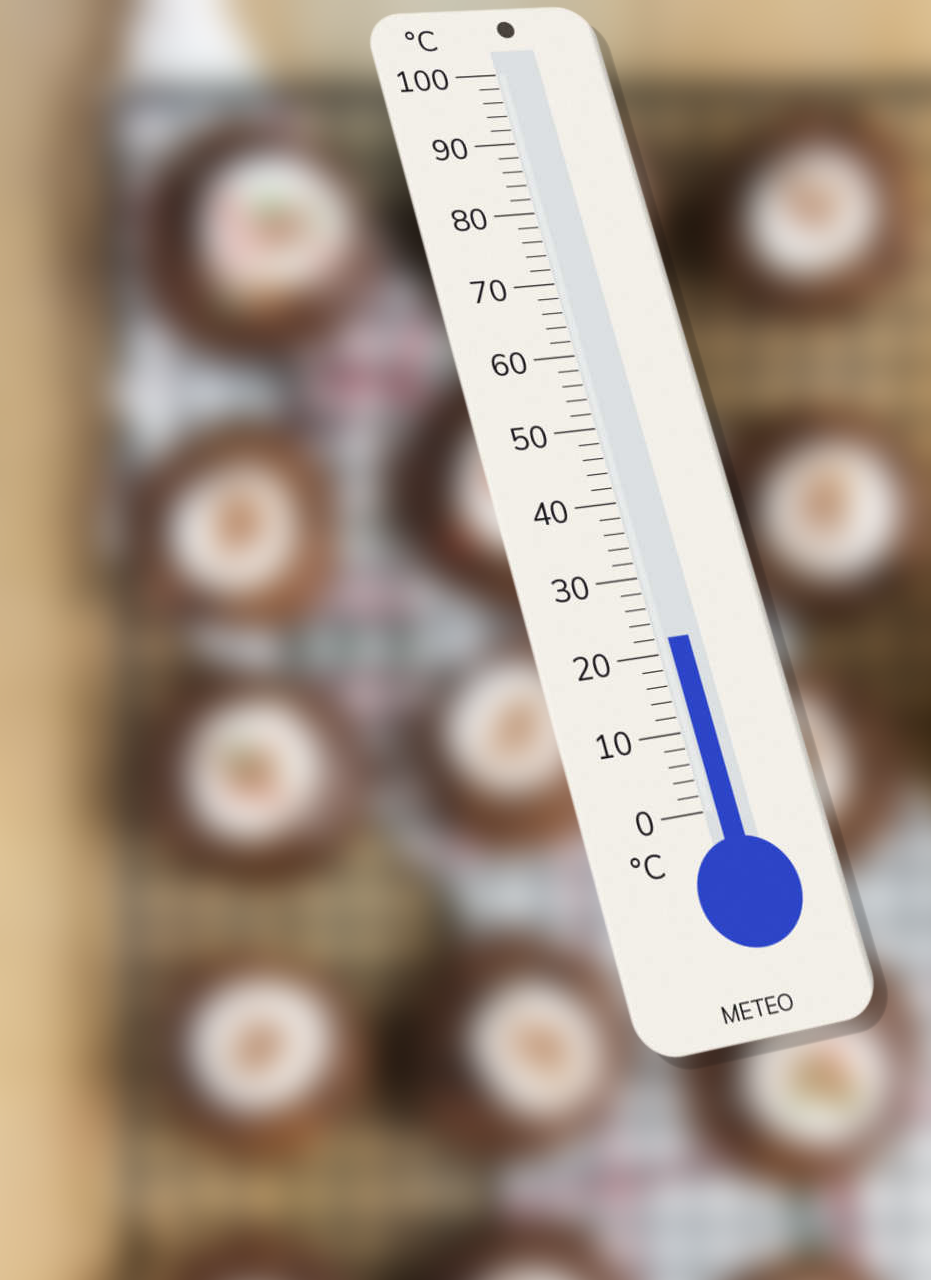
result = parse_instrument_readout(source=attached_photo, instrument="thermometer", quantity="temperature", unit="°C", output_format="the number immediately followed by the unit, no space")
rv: 22°C
